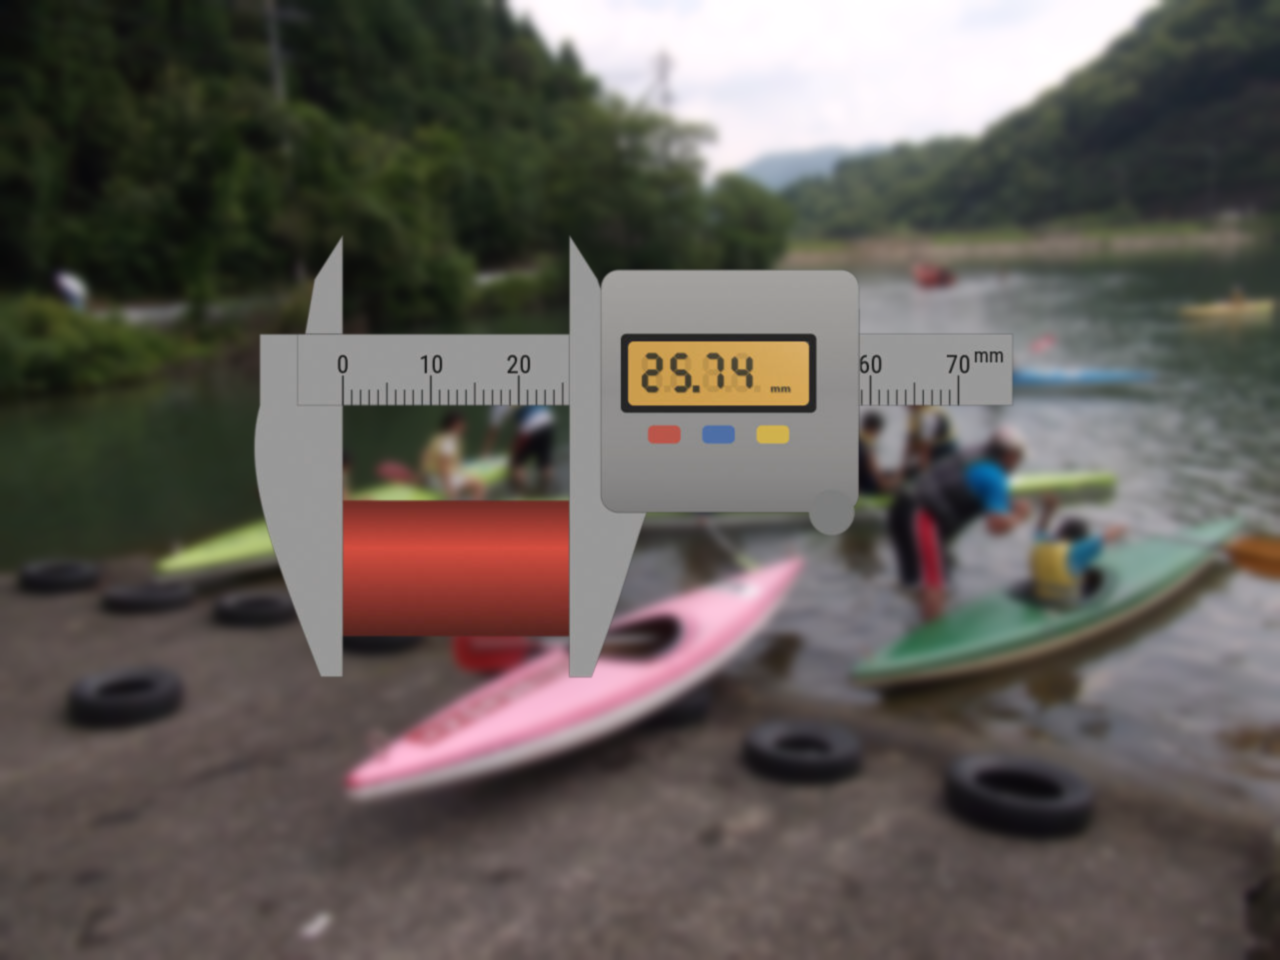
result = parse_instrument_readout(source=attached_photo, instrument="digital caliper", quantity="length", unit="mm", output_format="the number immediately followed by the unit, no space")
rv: 25.74mm
